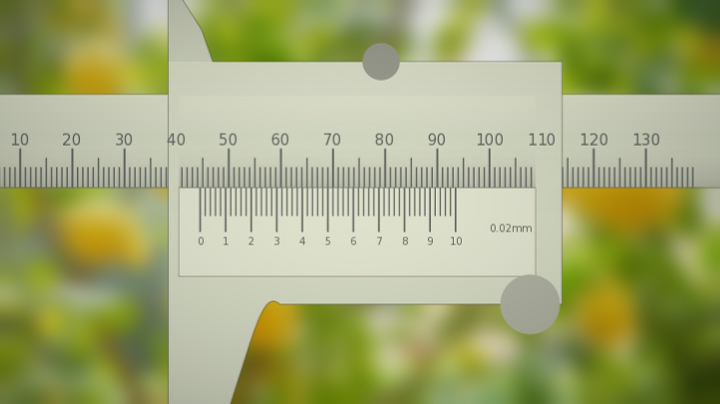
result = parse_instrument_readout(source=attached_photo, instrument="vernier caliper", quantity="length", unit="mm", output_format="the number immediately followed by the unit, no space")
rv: 44.5mm
